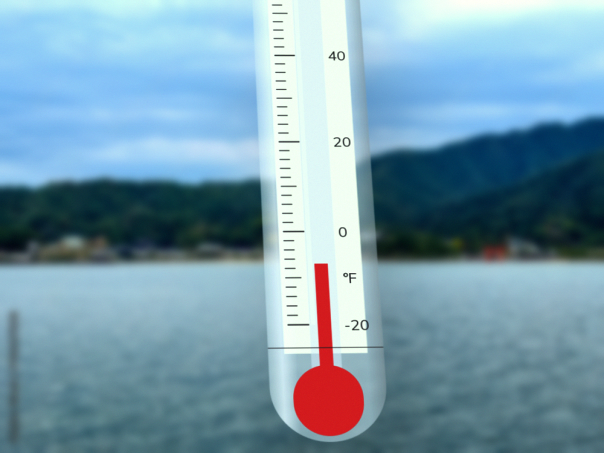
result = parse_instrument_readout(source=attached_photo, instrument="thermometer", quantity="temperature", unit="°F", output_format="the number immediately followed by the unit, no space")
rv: -7°F
